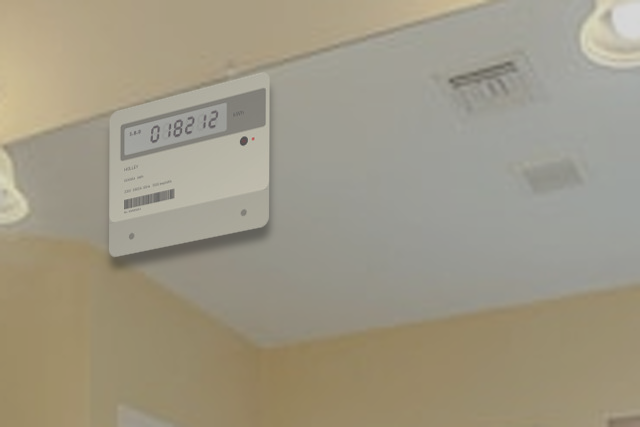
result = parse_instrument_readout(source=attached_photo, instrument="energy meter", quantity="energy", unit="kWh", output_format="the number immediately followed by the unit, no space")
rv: 18212kWh
